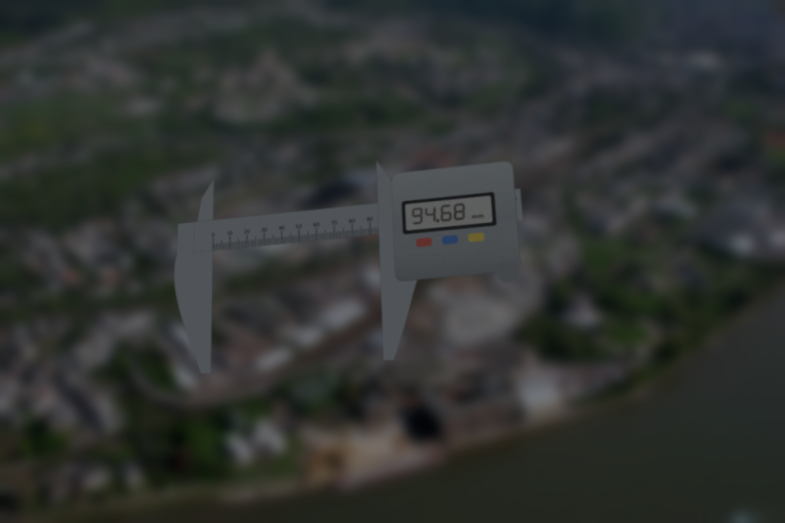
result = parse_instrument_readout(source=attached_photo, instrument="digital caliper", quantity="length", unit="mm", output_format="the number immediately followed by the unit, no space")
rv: 94.68mm
